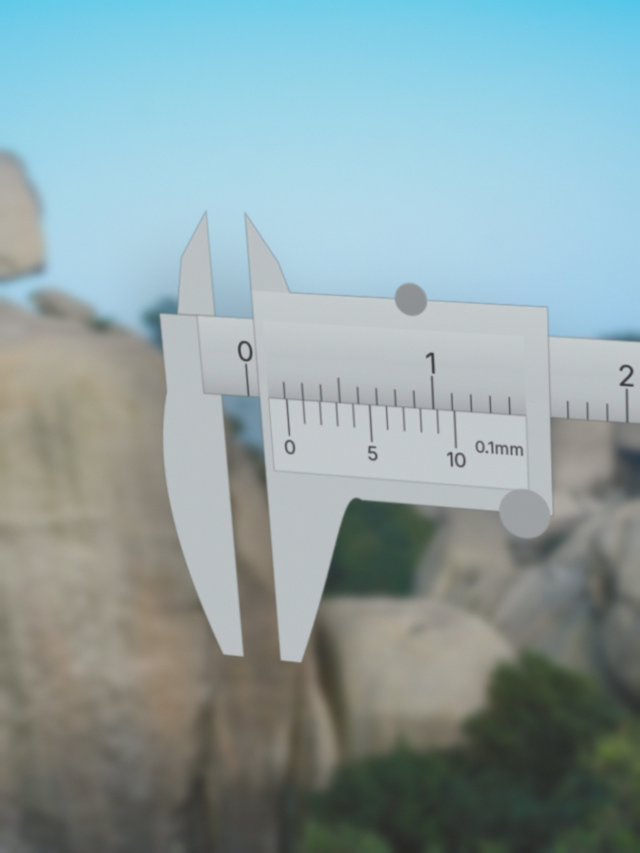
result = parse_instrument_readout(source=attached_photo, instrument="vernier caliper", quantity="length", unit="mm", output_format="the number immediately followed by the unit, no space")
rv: 2.1mm
